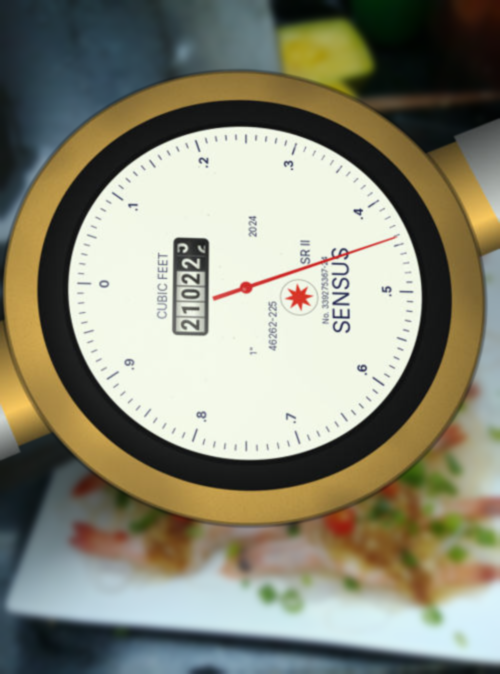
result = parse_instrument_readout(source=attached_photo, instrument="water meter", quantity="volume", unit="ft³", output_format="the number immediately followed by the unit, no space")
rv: 210225.44ft³
